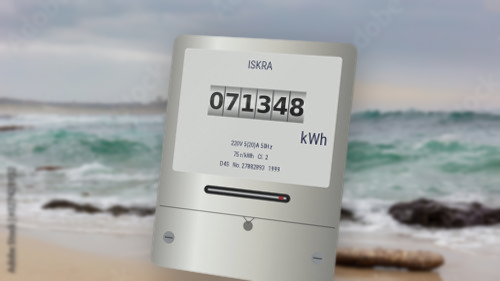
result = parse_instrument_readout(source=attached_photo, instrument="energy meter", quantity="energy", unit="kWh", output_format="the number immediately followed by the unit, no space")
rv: 71348kWh
